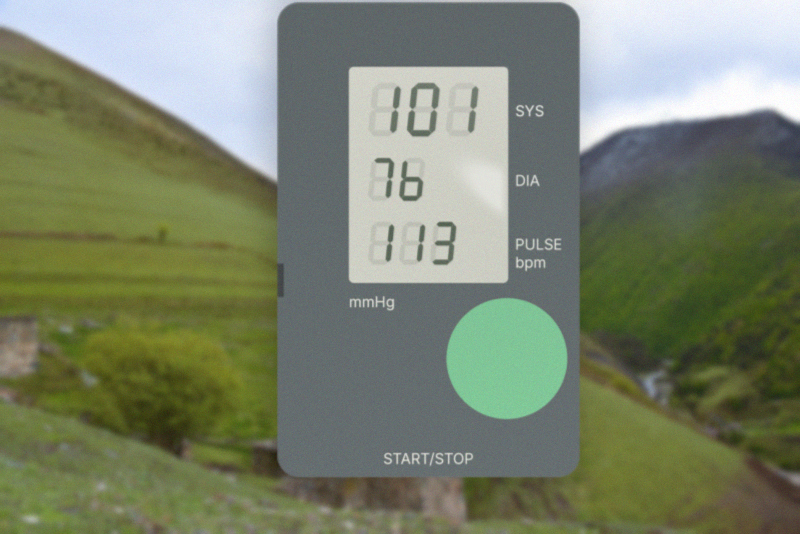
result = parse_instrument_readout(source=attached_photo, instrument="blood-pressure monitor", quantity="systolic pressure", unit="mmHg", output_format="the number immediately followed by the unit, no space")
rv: 101mmHg
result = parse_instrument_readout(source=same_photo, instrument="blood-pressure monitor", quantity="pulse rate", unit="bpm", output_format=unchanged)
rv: 113bpm
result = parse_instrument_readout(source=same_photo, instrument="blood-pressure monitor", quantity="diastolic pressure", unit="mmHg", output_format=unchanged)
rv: 76mmHg
